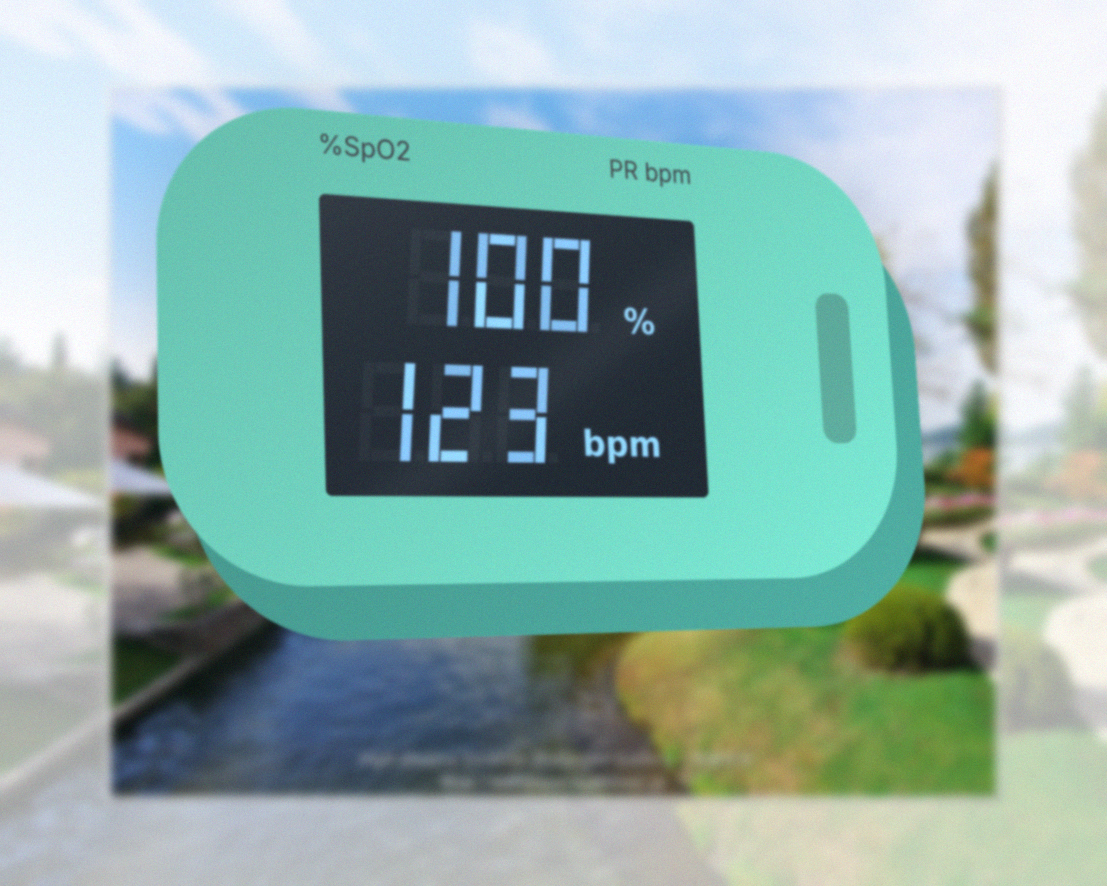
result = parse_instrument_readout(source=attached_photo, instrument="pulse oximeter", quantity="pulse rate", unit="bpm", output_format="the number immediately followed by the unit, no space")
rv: 123bpm
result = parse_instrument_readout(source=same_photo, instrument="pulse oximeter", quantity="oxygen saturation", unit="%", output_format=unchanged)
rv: 100%
